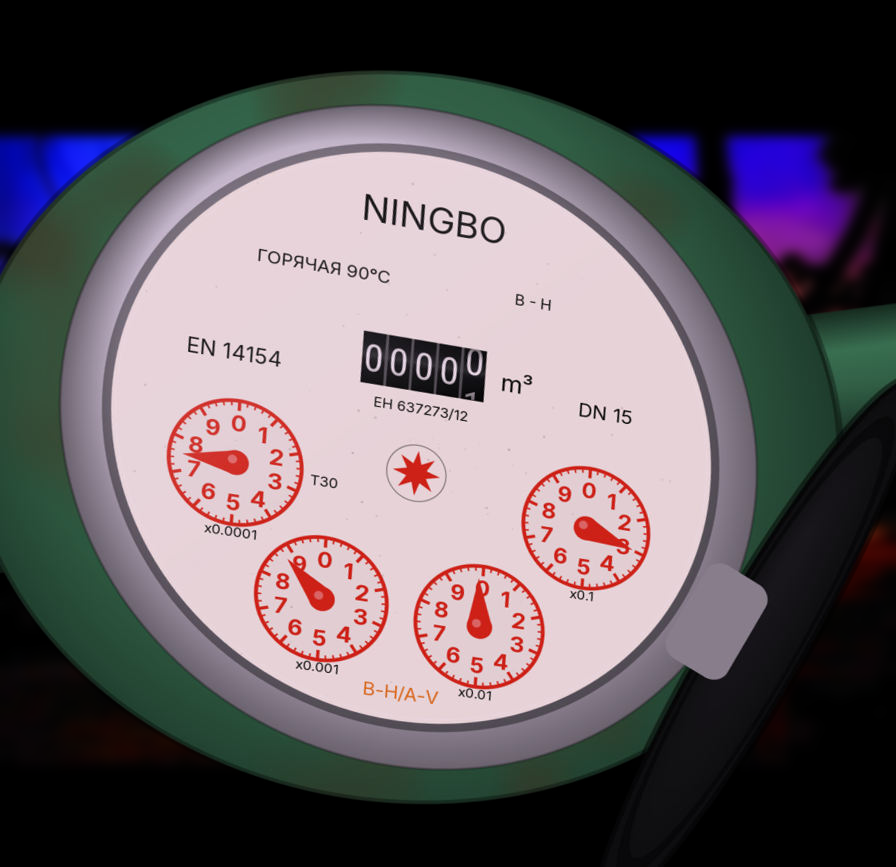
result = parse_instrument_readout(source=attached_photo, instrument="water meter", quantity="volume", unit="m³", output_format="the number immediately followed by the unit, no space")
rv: 0.2987m³
